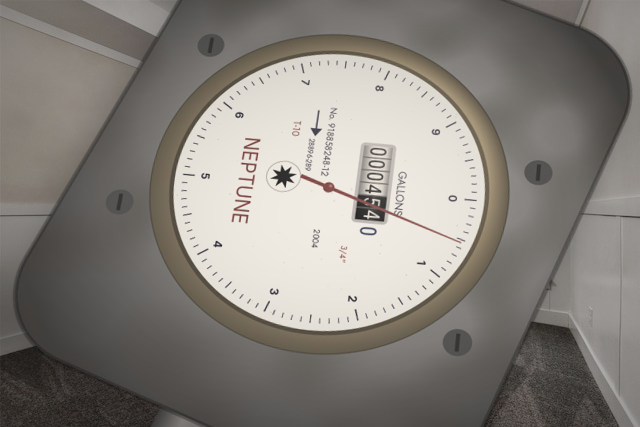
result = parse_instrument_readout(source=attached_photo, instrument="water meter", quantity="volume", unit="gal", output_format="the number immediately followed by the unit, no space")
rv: 4540.5gal
